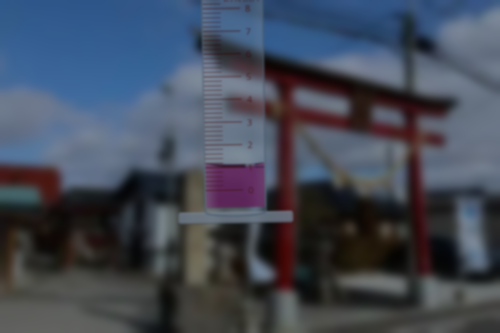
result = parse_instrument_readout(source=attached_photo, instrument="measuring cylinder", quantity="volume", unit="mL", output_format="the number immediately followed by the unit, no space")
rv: 1mL
